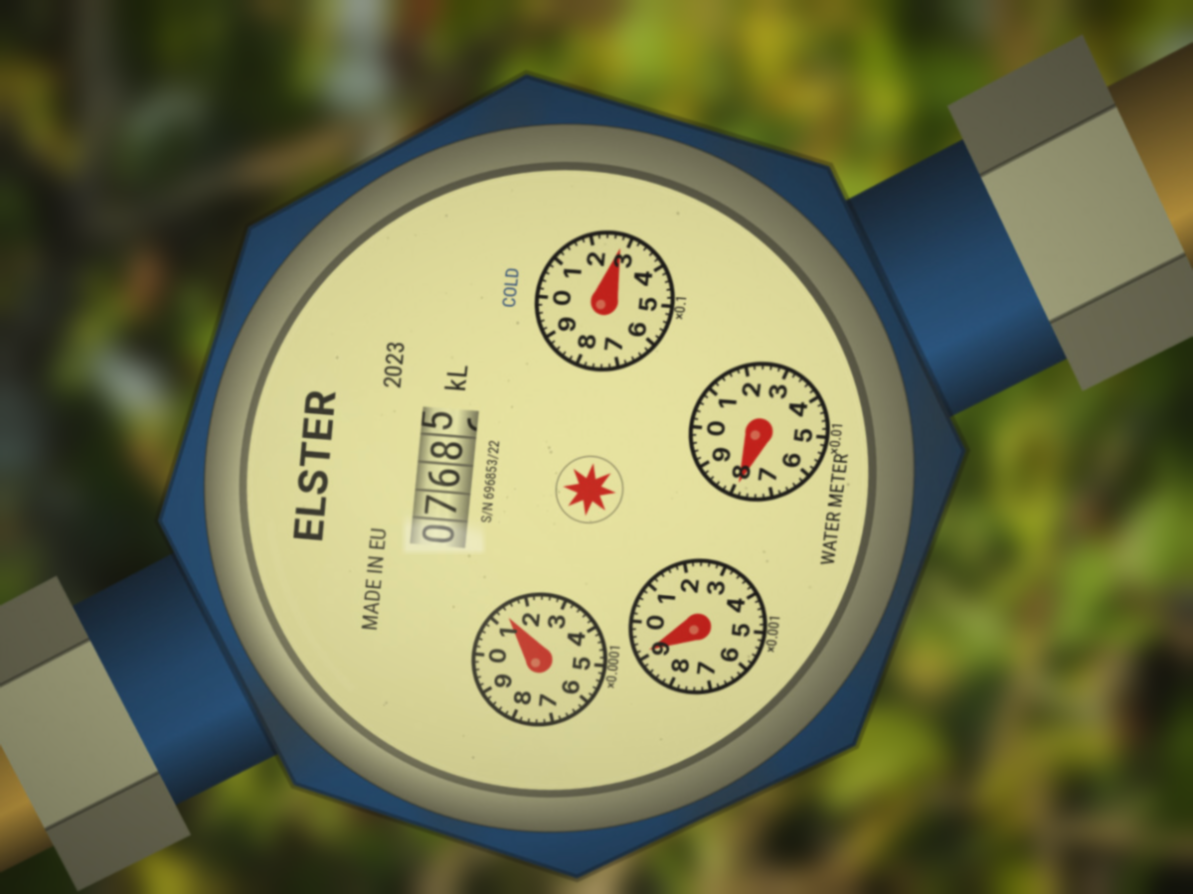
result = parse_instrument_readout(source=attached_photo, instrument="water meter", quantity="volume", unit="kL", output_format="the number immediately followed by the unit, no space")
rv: 7685.2791kL
